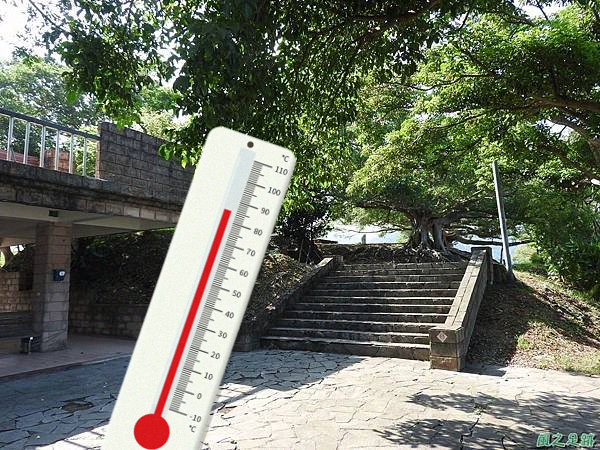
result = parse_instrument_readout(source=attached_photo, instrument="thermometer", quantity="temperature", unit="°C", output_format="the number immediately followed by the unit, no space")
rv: 85°C
